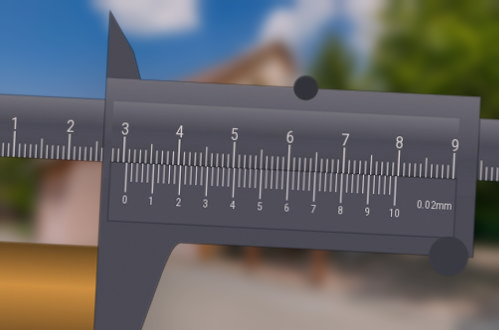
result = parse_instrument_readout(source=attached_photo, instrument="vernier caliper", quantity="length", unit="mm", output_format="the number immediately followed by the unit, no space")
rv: 30.6mm
